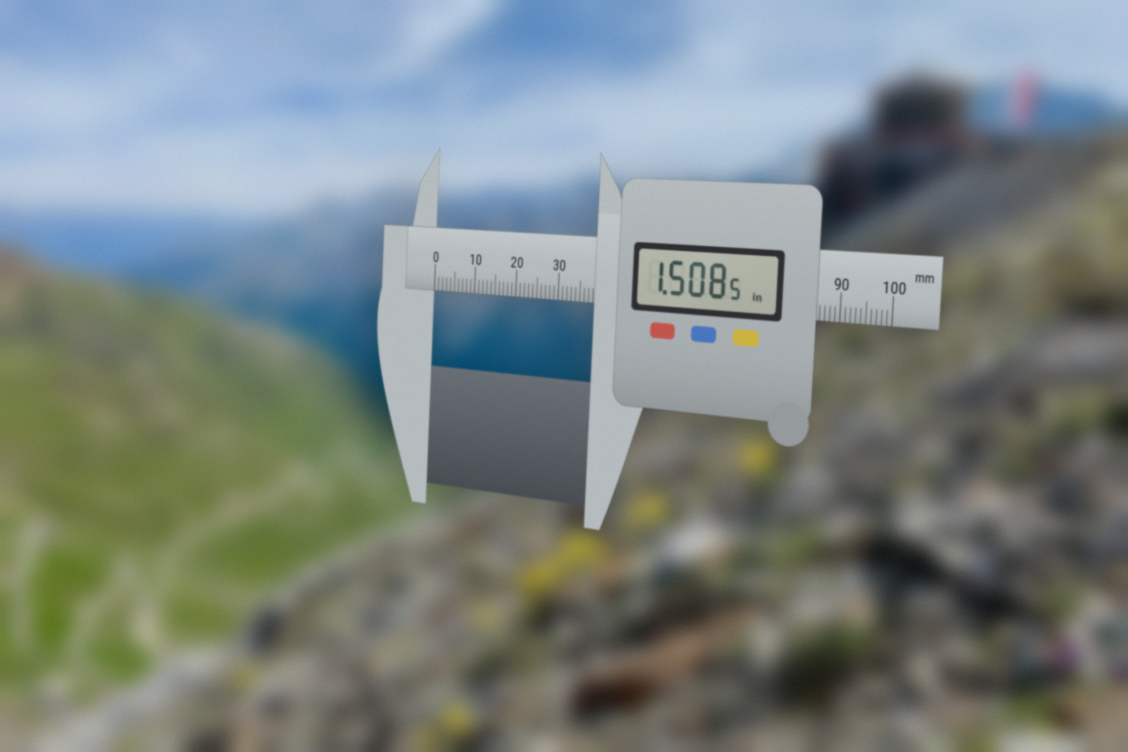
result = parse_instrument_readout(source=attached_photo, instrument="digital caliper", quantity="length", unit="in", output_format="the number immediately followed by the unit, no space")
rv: 1.5085in
